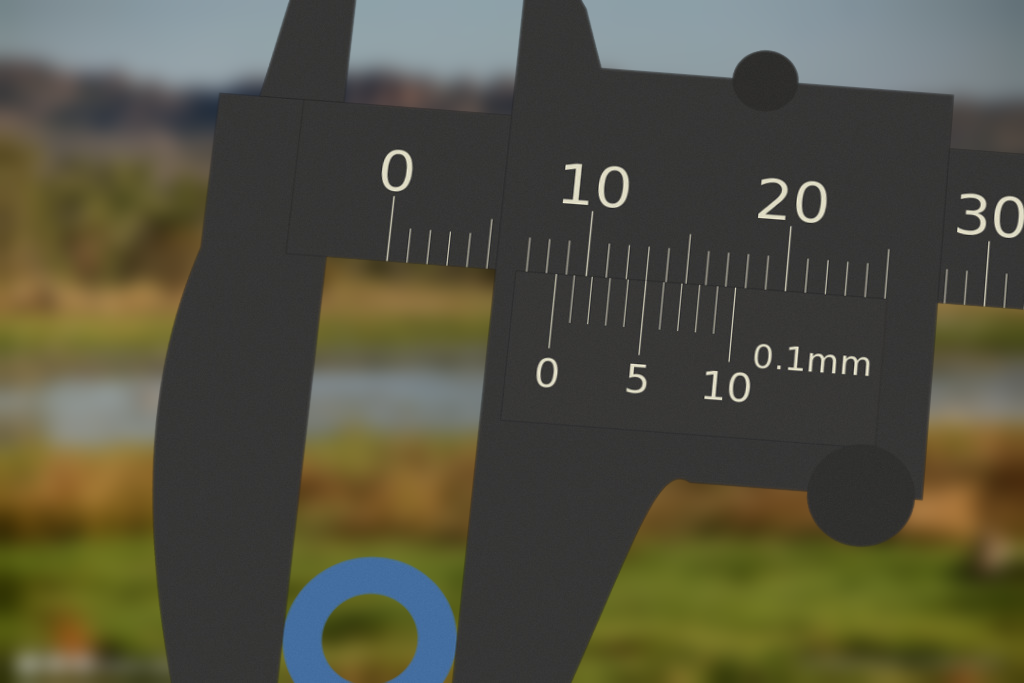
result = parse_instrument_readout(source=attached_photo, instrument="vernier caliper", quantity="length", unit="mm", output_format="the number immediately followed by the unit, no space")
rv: 8.5mm
